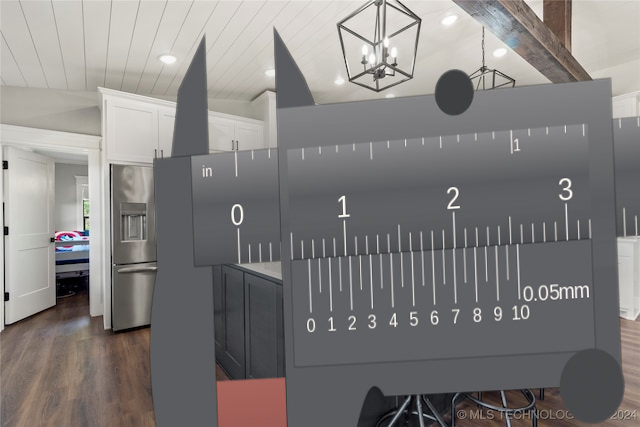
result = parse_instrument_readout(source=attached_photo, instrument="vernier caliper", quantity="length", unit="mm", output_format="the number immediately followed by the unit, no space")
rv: 6.6mm
